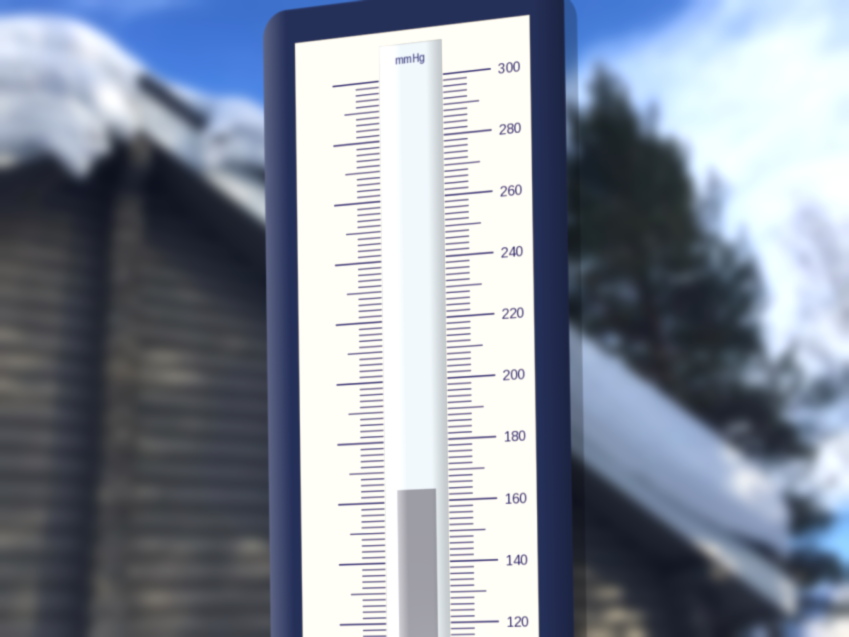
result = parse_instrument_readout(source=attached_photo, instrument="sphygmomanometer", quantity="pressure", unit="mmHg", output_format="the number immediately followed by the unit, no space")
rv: 164mmHg
